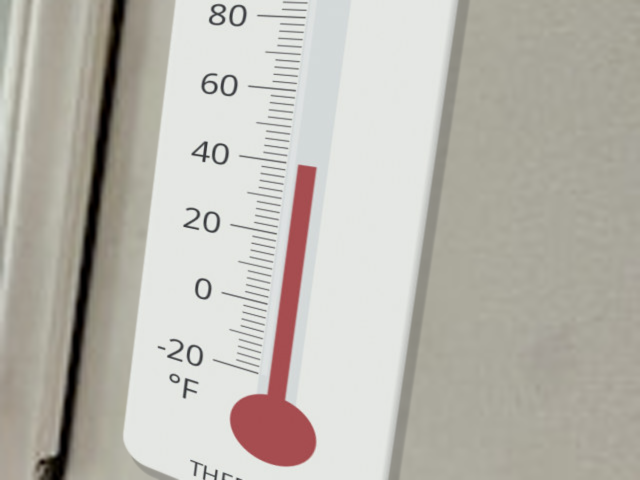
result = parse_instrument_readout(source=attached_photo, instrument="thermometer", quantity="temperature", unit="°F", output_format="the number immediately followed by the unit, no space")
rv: 40°F
